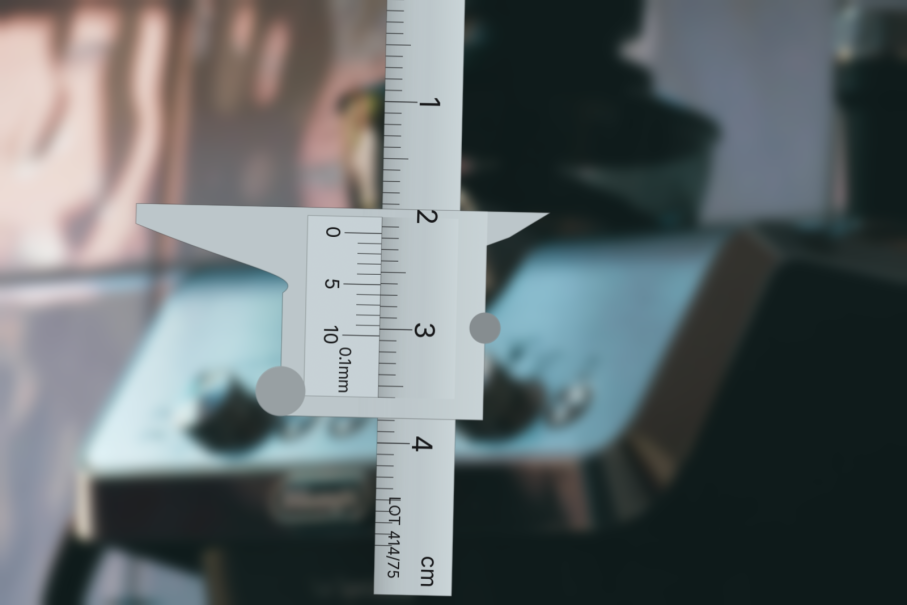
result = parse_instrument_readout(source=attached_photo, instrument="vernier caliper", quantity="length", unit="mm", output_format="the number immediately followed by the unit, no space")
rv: 21.6mm
